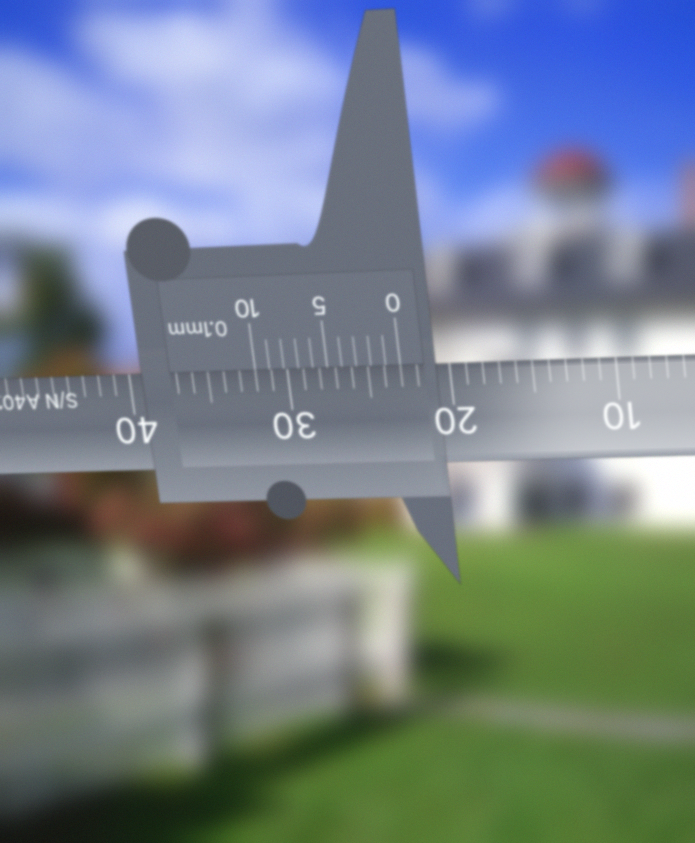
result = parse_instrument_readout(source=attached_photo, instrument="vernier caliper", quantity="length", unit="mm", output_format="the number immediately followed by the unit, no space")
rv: 23.0mm
